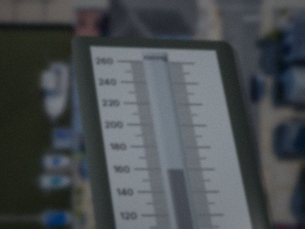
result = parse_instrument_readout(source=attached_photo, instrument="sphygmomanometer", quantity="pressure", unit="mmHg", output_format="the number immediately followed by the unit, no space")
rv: 160mmHg
